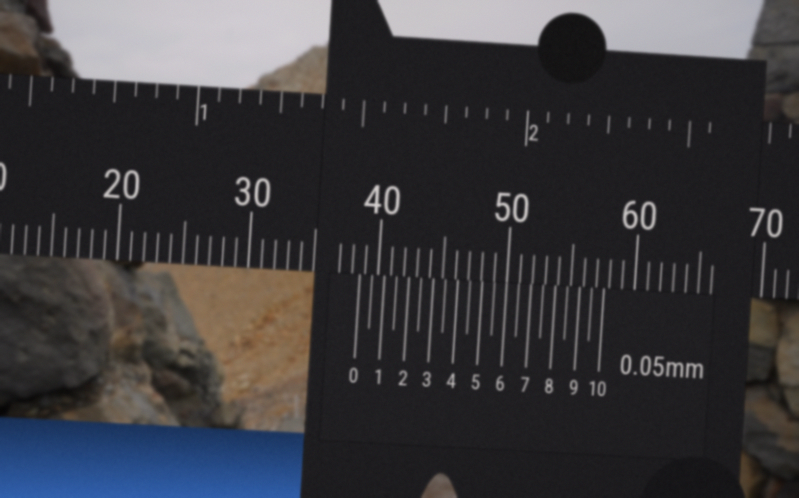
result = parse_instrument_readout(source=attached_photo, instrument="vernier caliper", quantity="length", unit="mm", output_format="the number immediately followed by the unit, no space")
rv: 38.6mm
